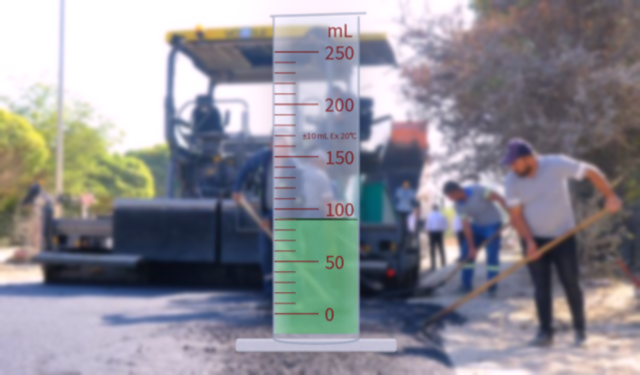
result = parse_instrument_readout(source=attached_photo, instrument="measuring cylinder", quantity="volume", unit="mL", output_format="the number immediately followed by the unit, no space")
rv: 90mL
